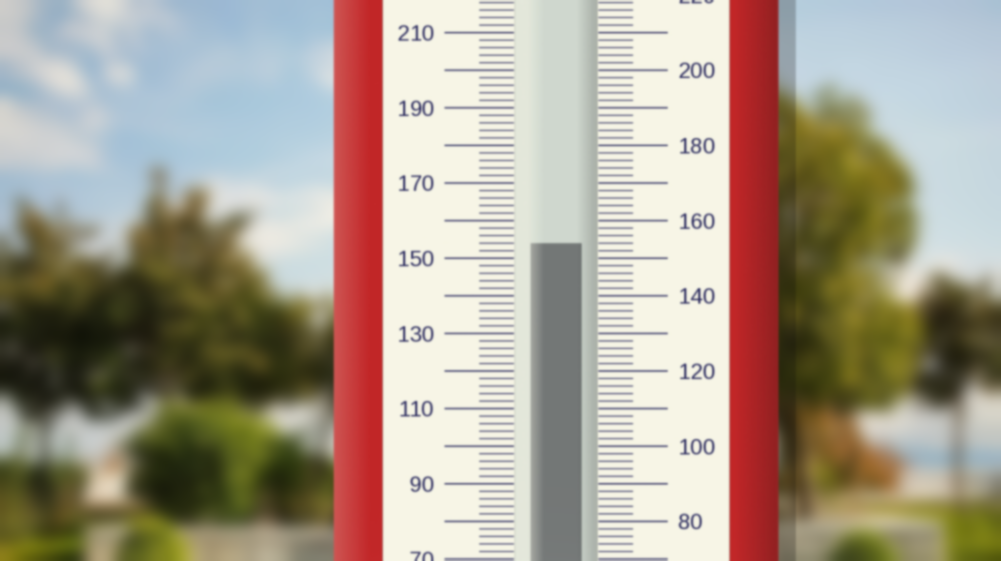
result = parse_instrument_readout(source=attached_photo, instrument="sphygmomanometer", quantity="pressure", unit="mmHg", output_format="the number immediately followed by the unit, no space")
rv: 154mmHg
